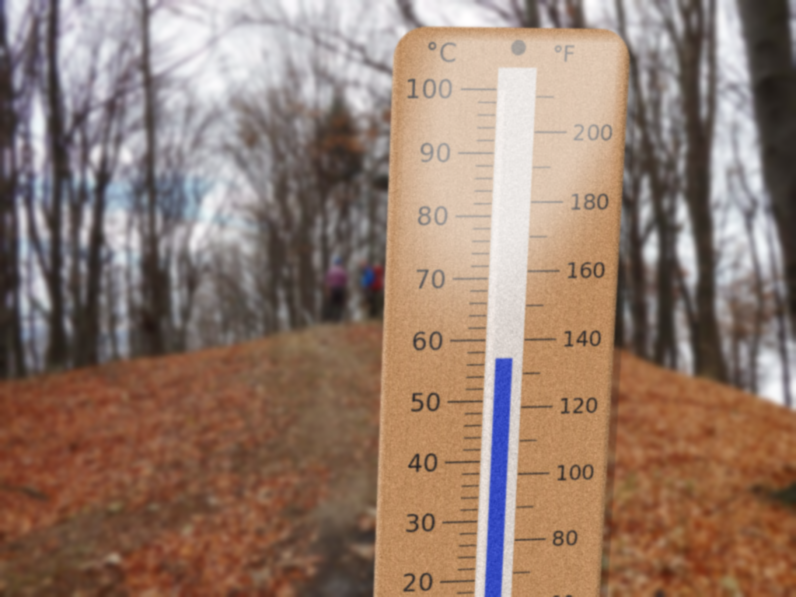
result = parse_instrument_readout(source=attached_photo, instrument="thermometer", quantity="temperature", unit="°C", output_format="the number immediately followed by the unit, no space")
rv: 57°C
